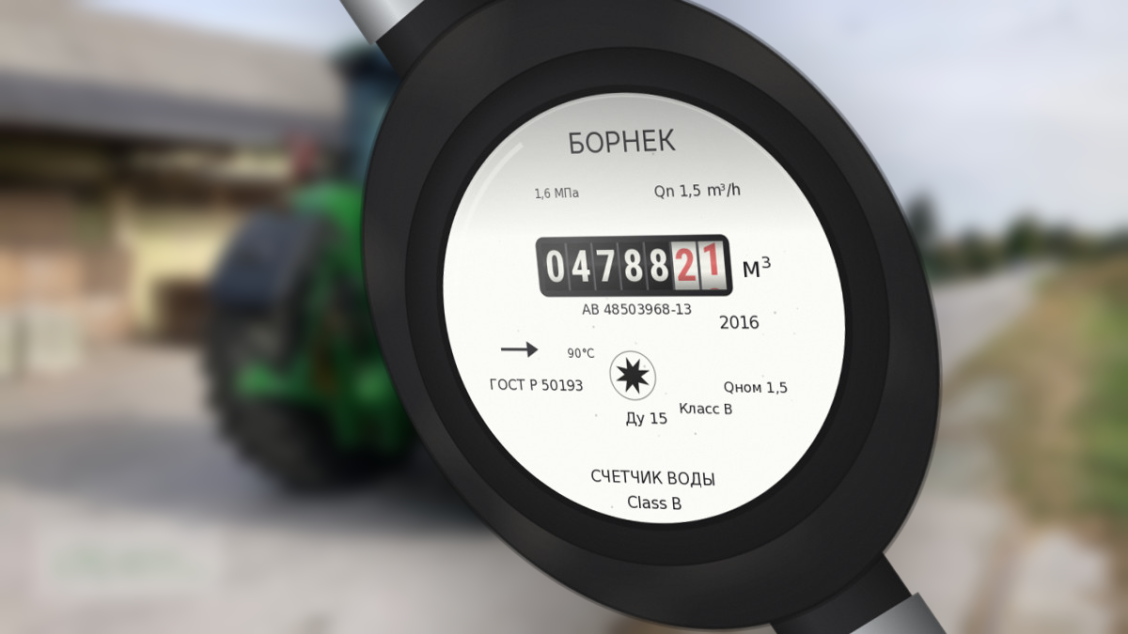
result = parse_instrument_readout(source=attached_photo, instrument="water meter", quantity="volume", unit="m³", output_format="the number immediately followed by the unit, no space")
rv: 4788.21m³
